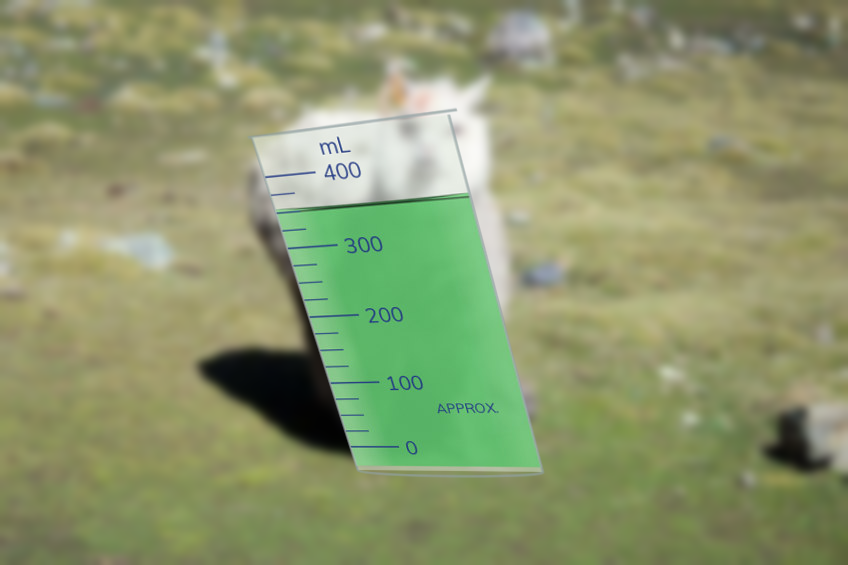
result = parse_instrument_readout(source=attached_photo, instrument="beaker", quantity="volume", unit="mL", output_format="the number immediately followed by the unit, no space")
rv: 350mL
